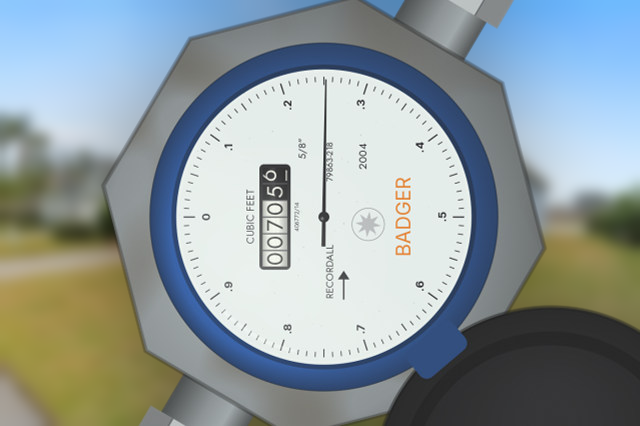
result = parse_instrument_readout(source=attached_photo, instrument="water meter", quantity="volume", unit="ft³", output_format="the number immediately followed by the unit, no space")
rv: 7056.25ft³
